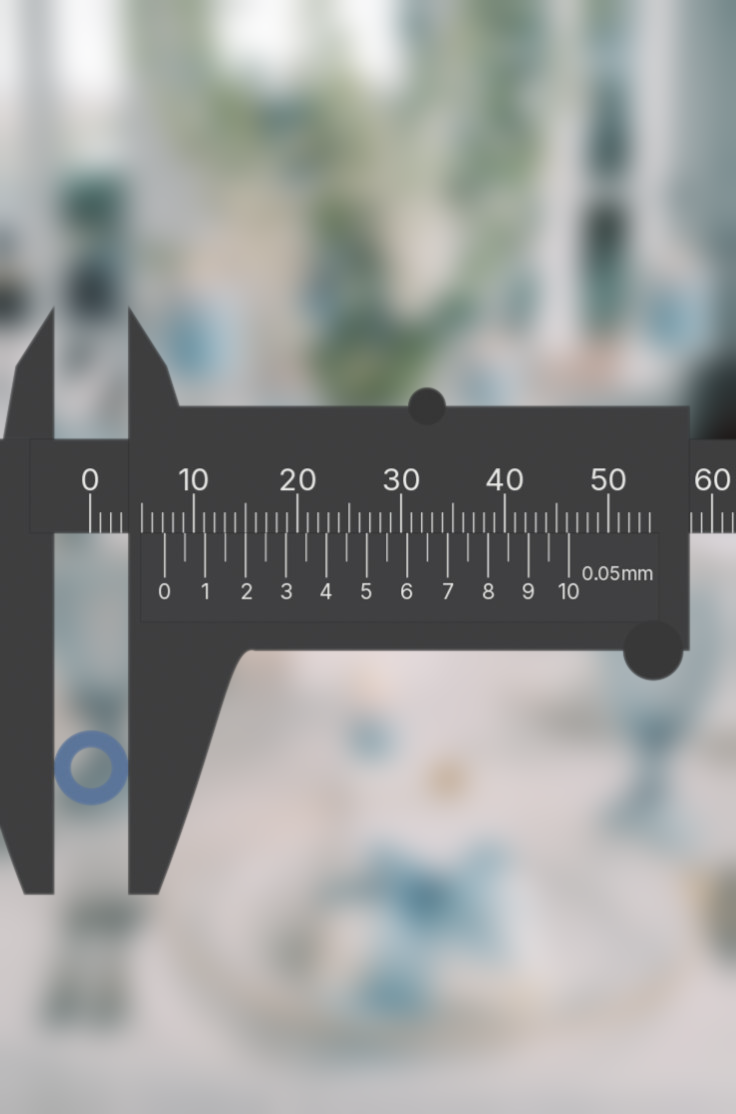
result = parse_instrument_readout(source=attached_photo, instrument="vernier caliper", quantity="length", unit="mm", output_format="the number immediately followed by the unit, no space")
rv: 7.2mm
